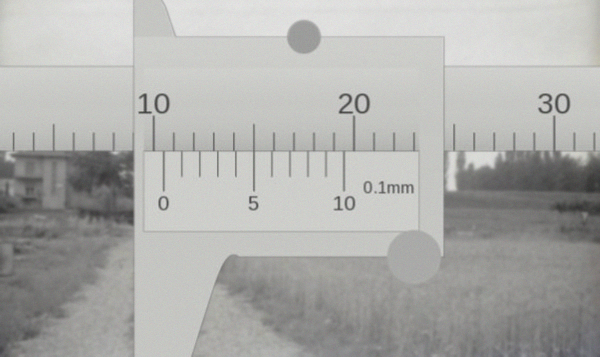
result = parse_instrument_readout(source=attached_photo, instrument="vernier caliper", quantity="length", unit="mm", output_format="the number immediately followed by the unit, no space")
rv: 10.5mm
